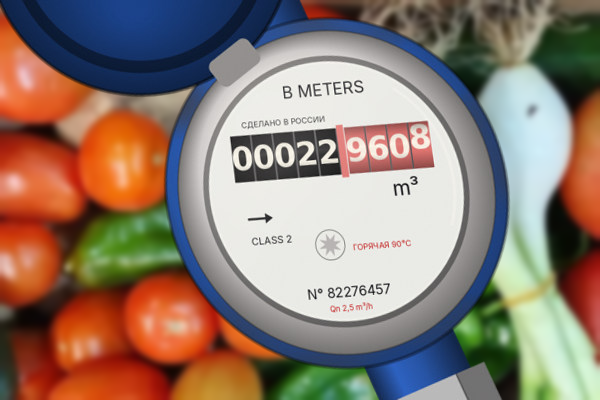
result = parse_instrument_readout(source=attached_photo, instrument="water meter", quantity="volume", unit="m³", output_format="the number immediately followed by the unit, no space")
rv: 22.9608m³
